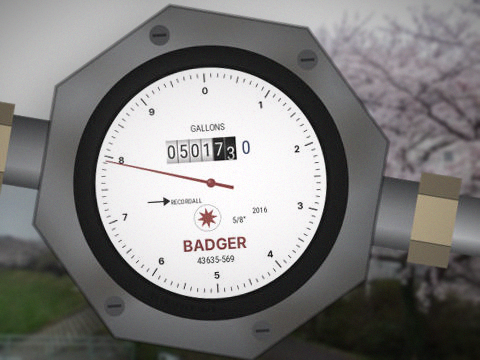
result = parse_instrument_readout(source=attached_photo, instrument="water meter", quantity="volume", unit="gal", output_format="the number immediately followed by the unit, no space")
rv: 501727.9gal
